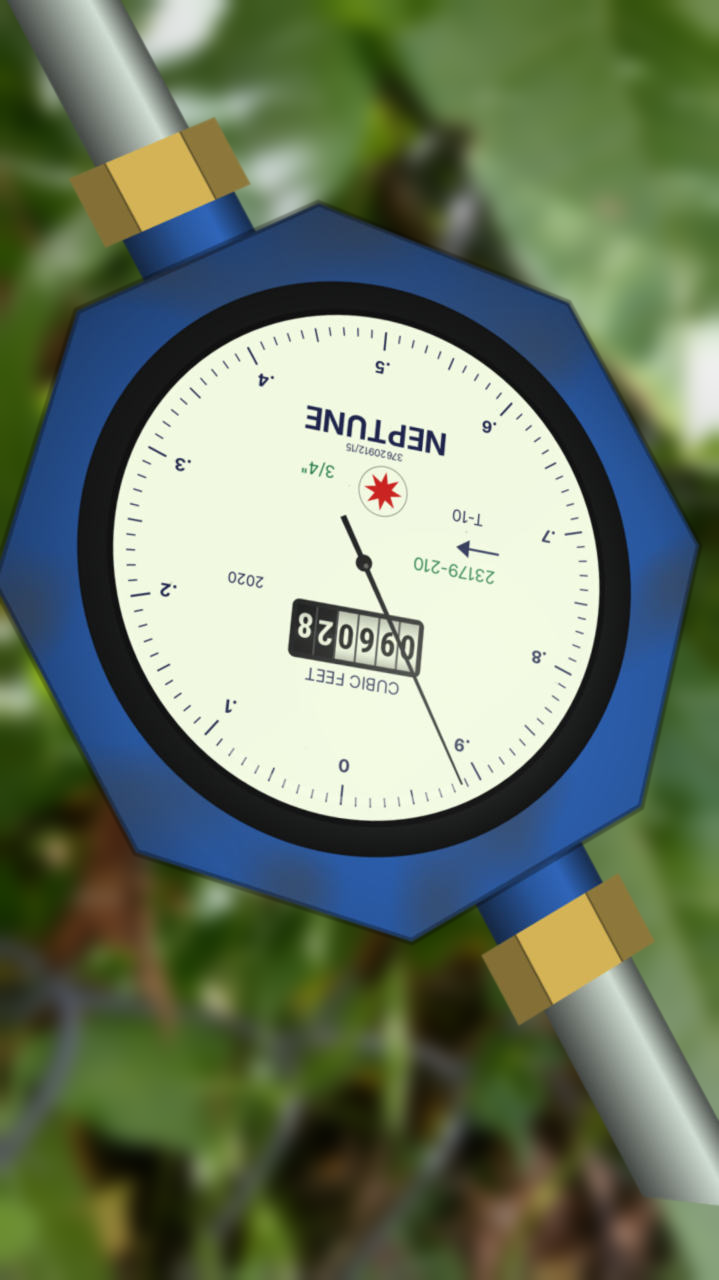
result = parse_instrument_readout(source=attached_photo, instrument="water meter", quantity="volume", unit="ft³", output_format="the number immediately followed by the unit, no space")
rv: 96027.91ft³
